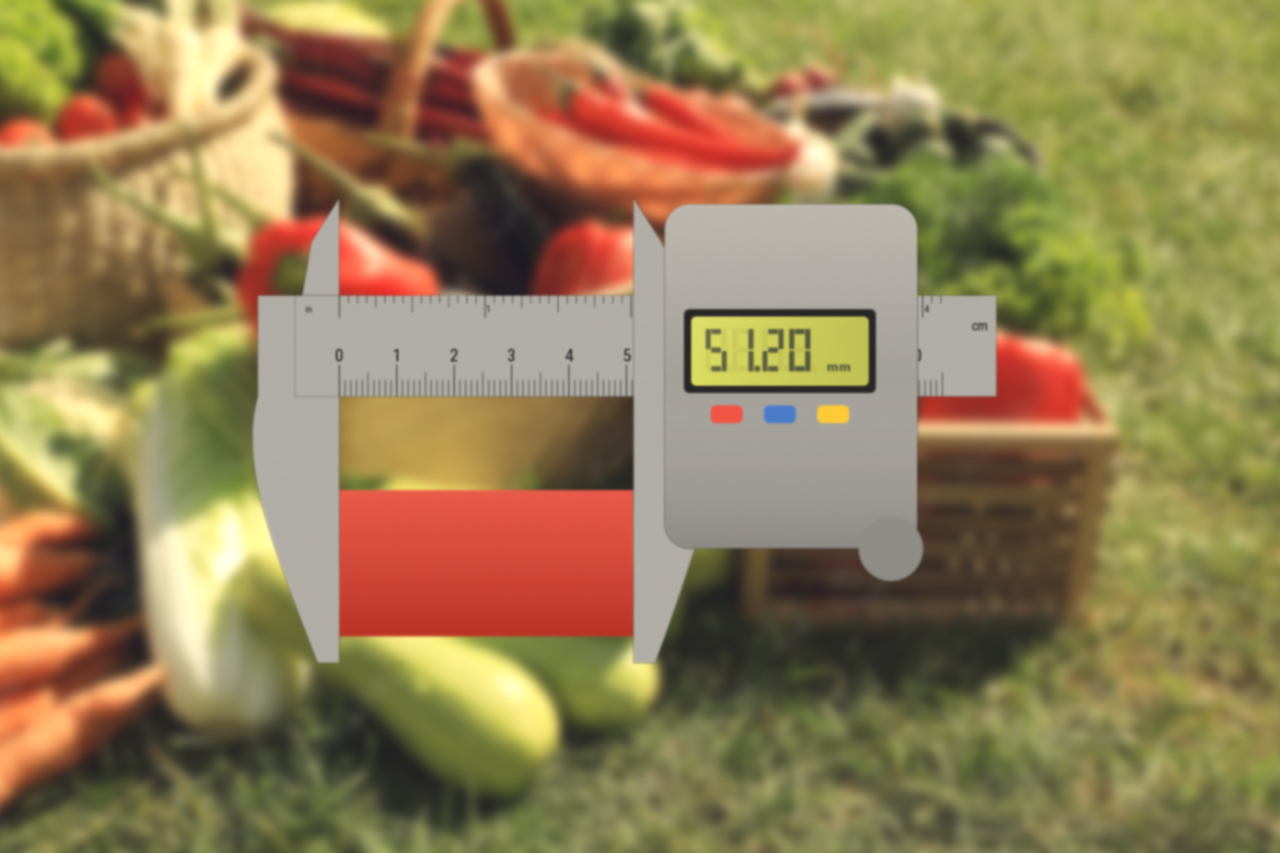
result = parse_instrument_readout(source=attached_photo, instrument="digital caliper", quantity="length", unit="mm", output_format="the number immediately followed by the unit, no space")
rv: 51.20mm
